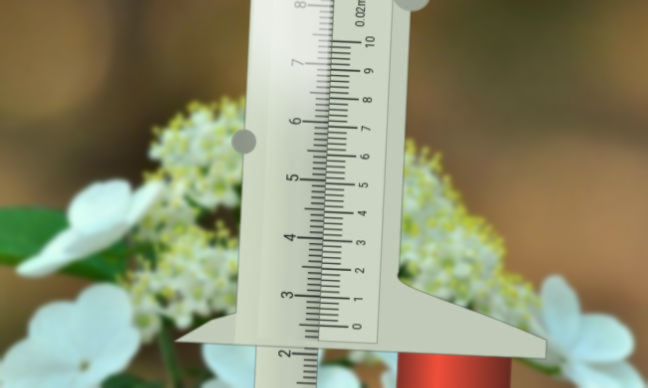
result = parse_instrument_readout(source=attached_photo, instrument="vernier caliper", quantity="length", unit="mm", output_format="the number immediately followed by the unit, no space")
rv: 25.0mm
